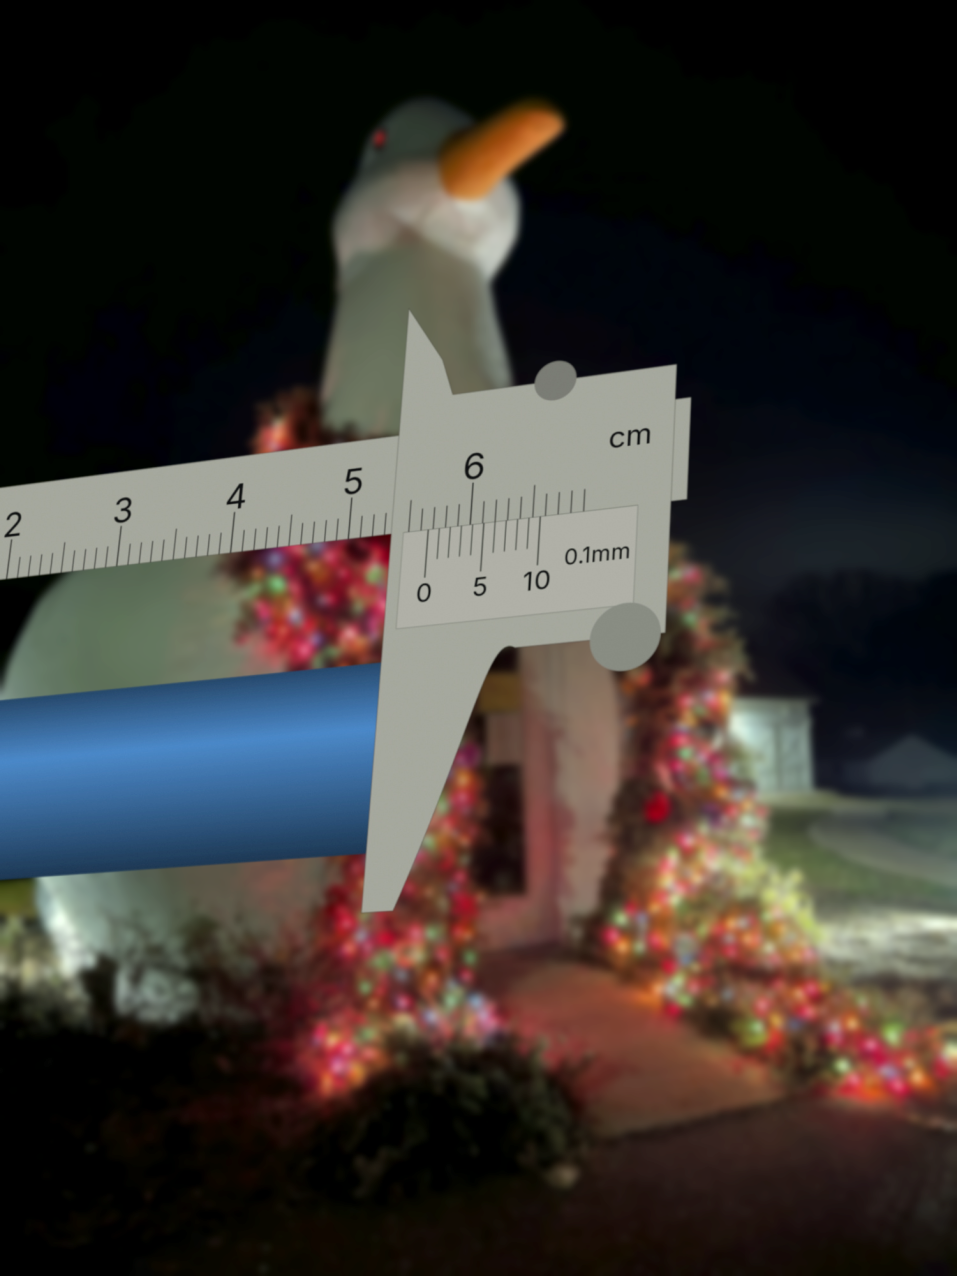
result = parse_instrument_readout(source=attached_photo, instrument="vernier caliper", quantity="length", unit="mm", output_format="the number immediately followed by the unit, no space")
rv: 56.6mm
